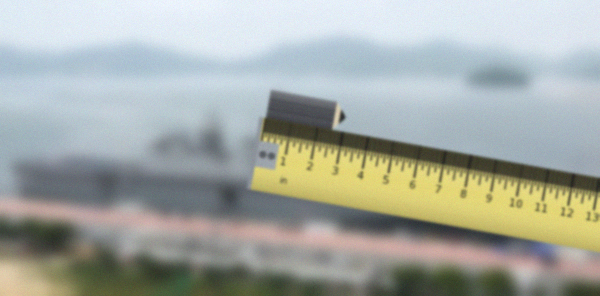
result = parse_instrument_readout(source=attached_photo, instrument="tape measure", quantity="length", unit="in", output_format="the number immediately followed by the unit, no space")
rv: 3in
